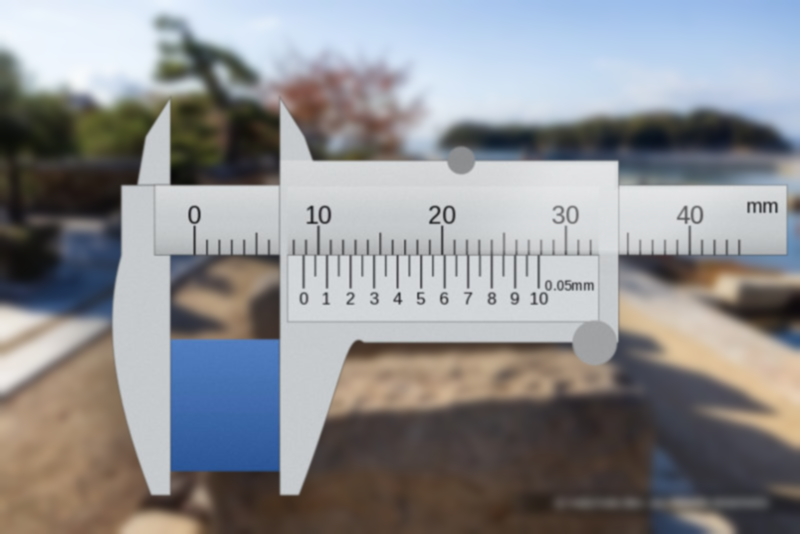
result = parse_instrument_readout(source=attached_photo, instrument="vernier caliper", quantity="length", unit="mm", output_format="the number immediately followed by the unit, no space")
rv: 8.8mm
